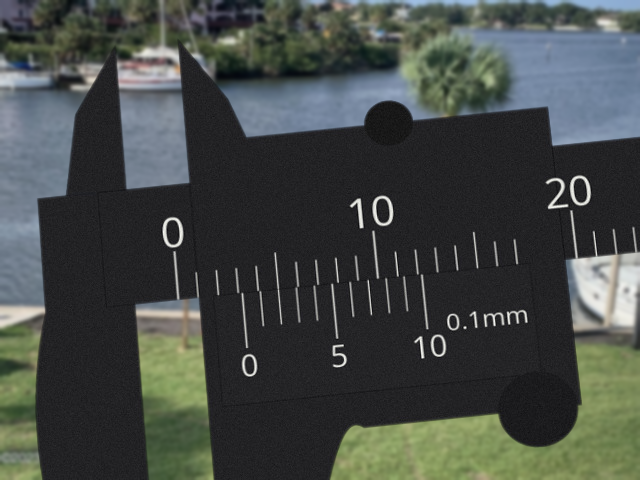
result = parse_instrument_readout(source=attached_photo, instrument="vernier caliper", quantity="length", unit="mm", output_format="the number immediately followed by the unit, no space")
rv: 3.2mm
